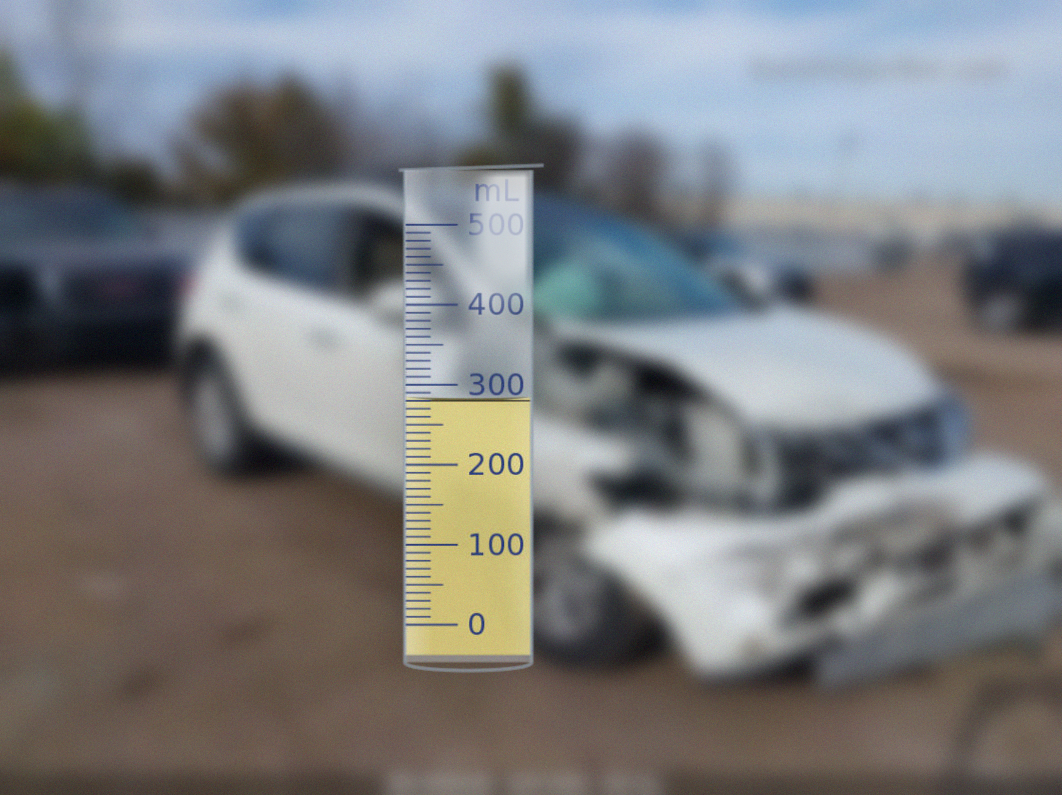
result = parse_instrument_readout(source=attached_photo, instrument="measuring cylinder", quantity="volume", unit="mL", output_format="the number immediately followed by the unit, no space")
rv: 280mL
